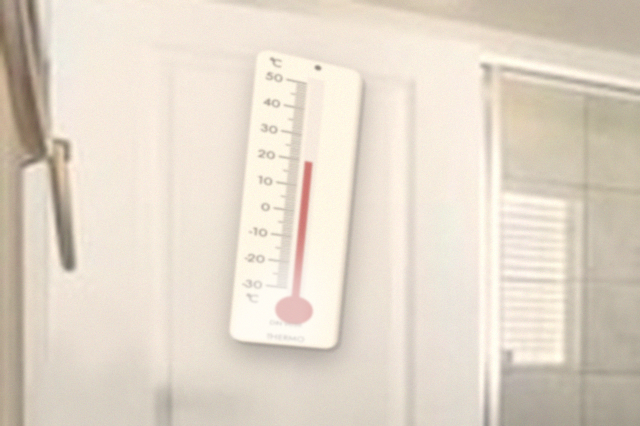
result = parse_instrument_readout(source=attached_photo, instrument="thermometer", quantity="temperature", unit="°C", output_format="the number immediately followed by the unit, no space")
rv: 20°C
